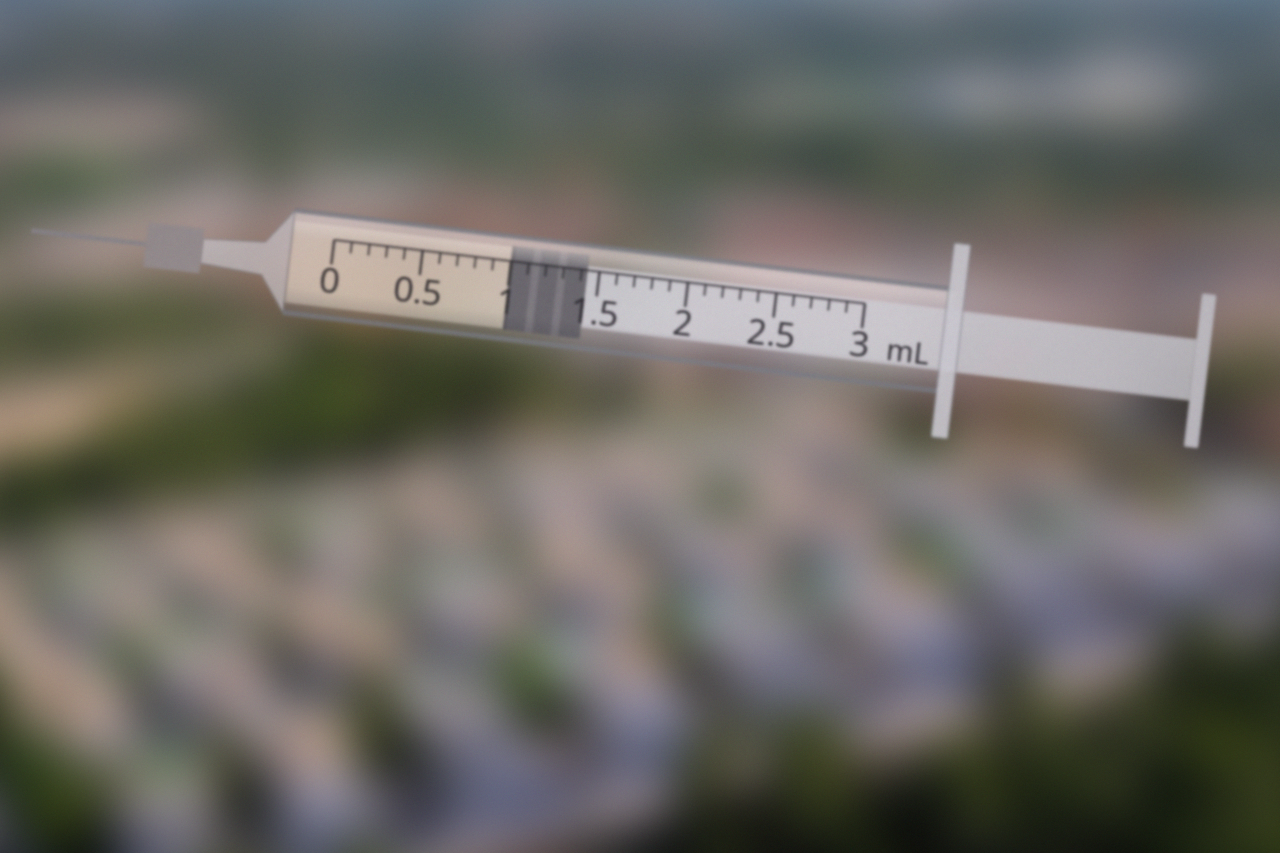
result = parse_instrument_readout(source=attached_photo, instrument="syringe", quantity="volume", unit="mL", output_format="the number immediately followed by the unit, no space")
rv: 1mL
